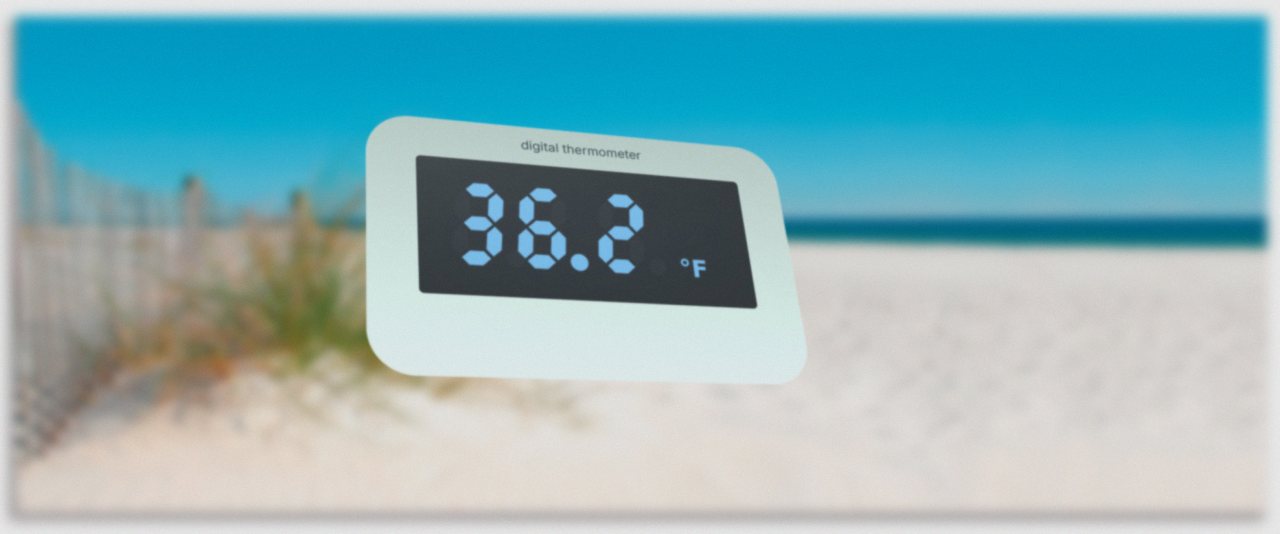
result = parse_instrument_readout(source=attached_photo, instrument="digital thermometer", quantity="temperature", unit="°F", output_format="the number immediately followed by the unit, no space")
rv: 36.2°F
